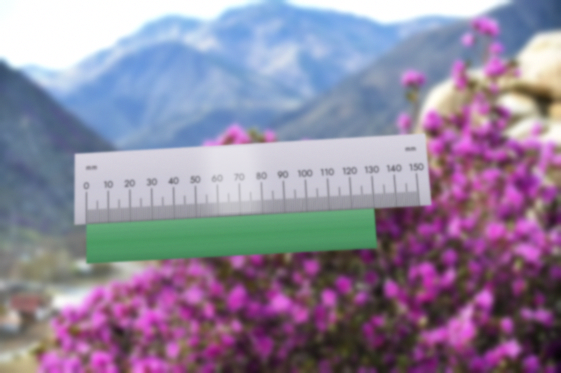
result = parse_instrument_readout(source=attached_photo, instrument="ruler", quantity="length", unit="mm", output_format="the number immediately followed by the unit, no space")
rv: 130mm
